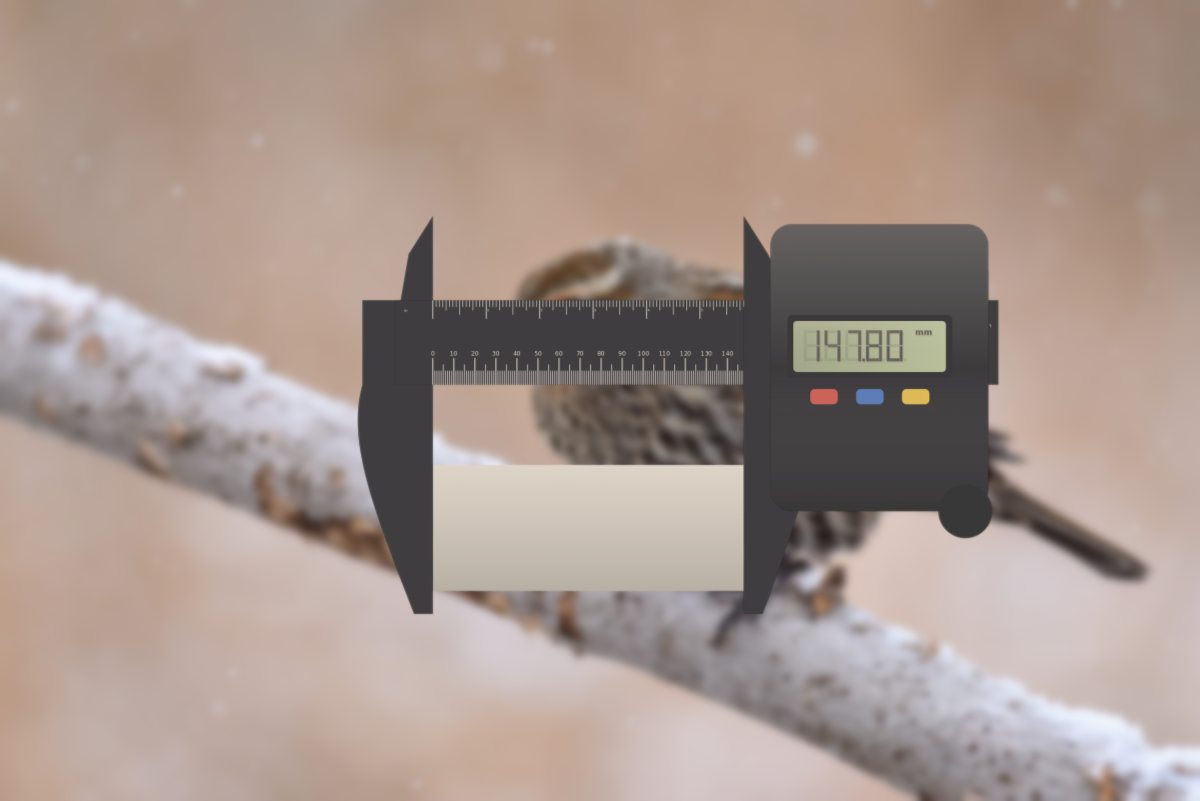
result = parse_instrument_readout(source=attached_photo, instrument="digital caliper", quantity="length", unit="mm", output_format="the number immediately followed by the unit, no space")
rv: 147.80mm
